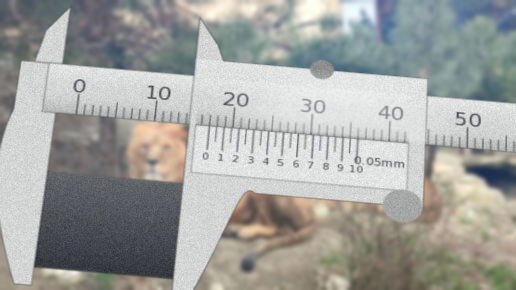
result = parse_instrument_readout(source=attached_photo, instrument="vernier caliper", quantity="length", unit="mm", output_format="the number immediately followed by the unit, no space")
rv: 17.0mm
